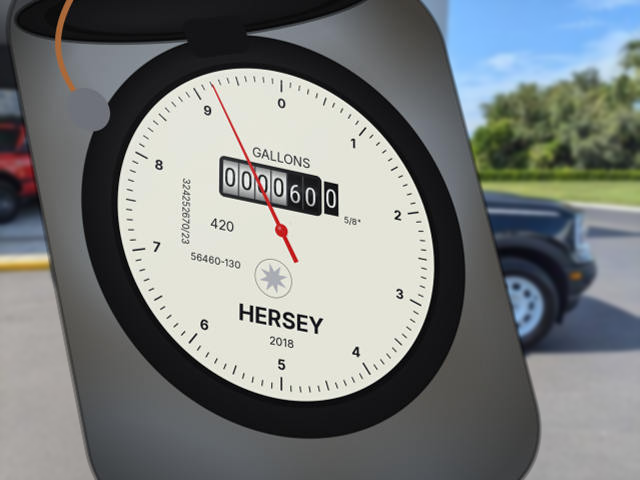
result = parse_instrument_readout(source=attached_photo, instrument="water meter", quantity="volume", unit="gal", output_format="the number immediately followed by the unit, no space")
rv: 599.2gal
